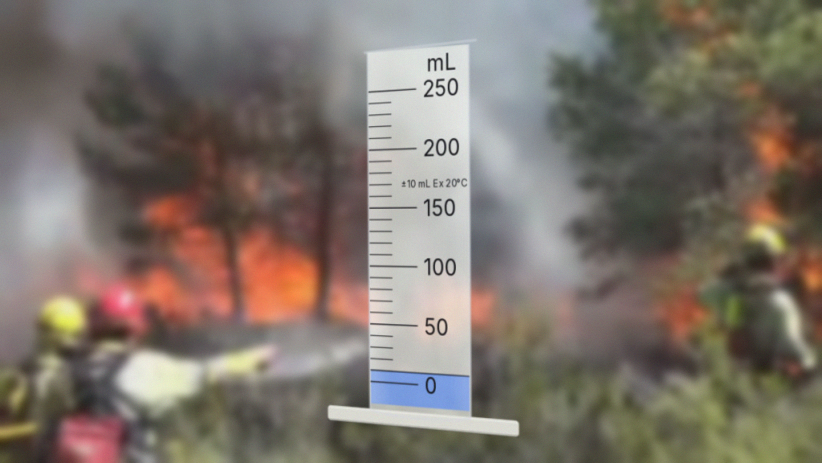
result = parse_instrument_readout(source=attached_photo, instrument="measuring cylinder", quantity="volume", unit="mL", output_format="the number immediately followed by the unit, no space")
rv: 10mL
